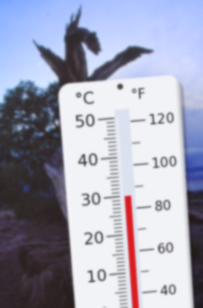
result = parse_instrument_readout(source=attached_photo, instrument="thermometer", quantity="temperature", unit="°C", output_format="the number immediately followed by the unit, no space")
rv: 30°C
